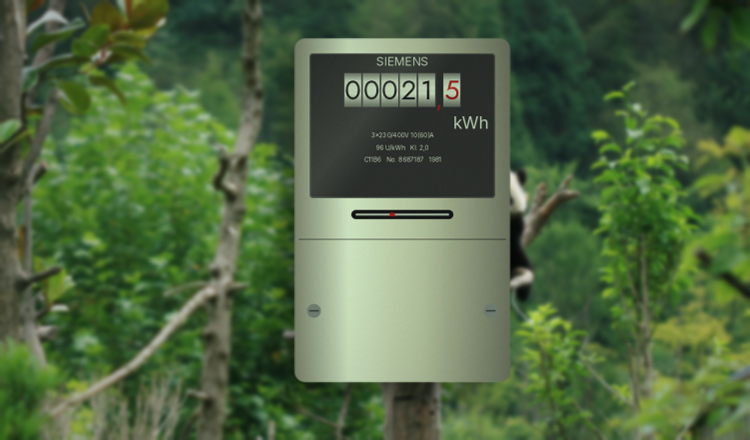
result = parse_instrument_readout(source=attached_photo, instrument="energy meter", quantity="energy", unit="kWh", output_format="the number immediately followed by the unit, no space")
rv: 21.5kWh
